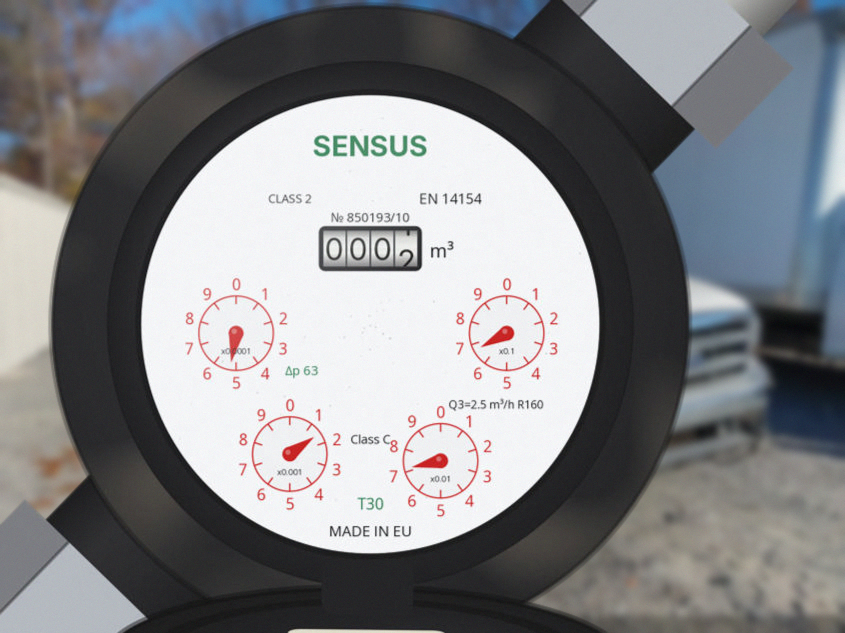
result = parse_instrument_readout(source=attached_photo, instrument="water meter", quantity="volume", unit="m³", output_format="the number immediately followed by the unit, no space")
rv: 1.6715m³
